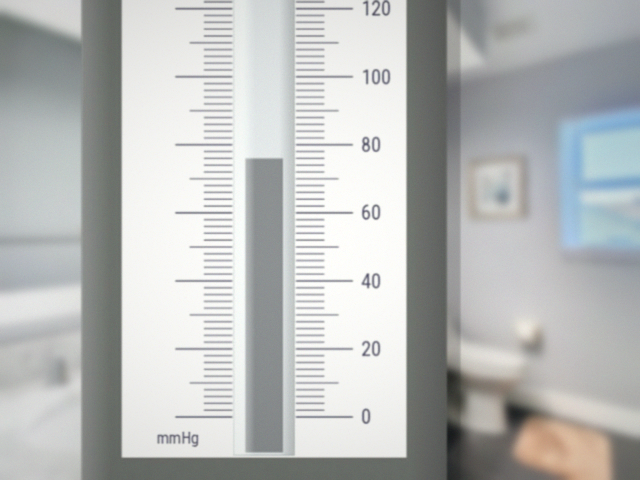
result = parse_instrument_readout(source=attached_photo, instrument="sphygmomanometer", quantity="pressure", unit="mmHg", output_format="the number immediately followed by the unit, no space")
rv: 76mmHg
